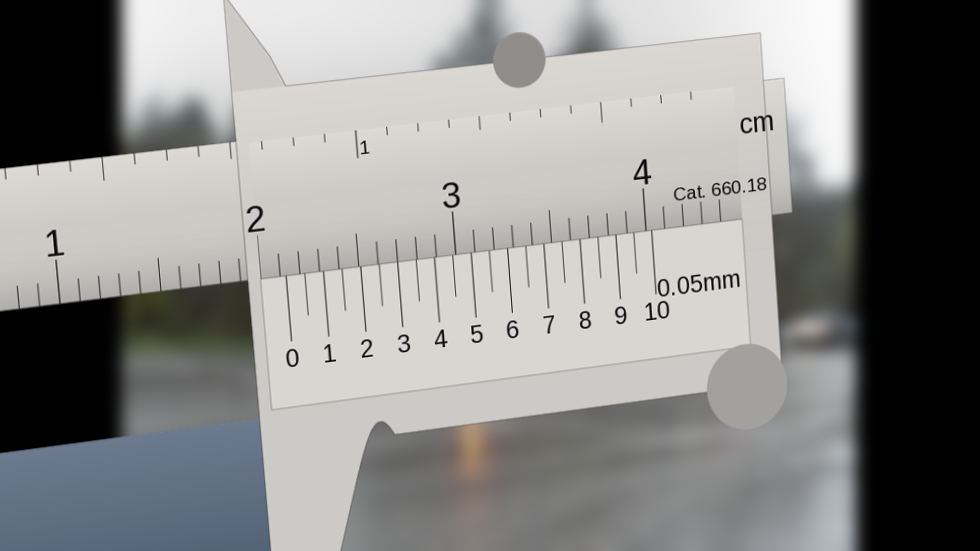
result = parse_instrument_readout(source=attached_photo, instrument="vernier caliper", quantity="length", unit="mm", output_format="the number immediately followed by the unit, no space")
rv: 21.3mm
